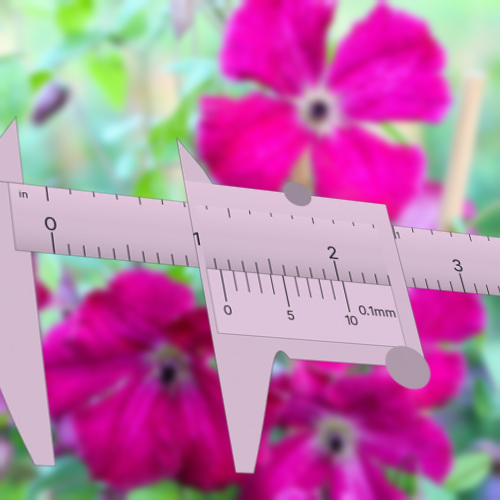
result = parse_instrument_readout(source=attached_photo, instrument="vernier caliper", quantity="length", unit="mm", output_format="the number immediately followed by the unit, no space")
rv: 11.3mm
